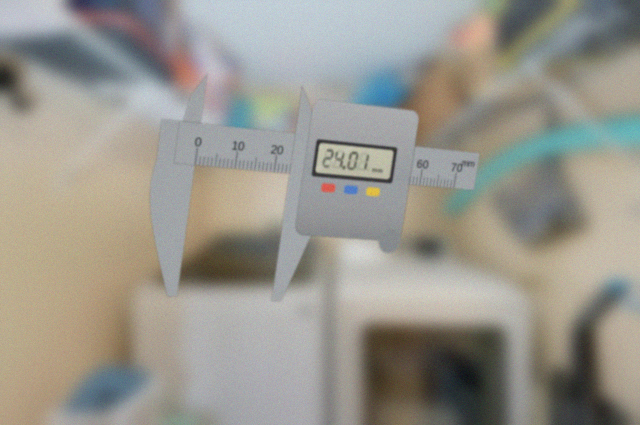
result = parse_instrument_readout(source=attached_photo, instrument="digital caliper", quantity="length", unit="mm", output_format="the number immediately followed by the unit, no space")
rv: 24.01mm
